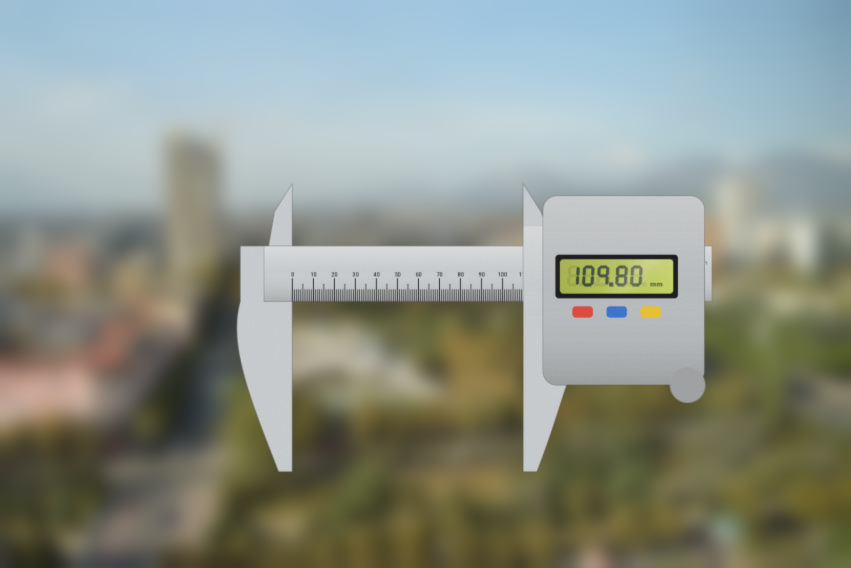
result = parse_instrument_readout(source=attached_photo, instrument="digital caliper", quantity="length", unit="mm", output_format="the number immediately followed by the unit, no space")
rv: 109.80mm
